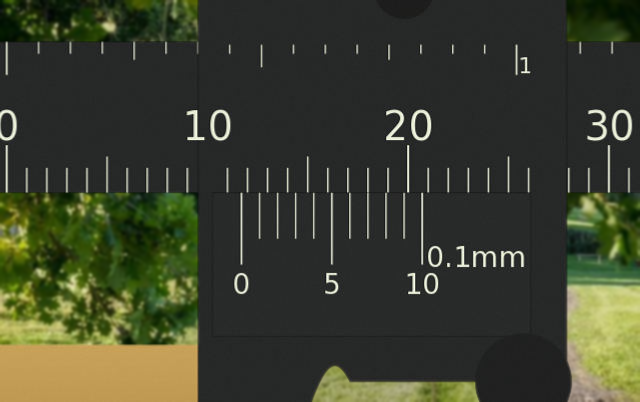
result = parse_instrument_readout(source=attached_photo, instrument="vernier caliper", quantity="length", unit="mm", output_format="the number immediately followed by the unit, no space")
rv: 11.7mm
